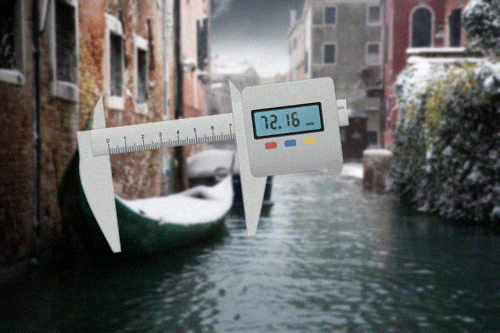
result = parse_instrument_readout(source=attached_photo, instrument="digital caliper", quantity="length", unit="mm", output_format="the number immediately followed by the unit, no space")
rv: 72.16mm
